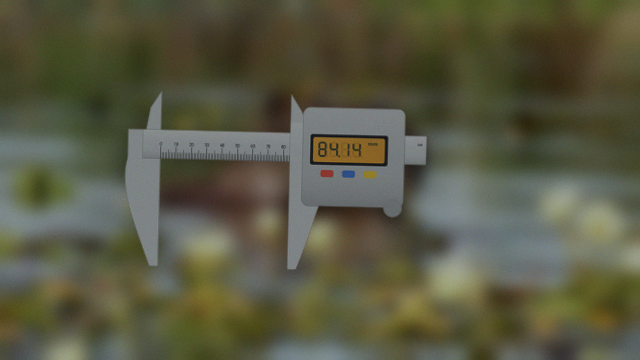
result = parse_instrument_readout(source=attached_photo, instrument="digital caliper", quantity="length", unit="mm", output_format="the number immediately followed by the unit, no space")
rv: 84.14mm
